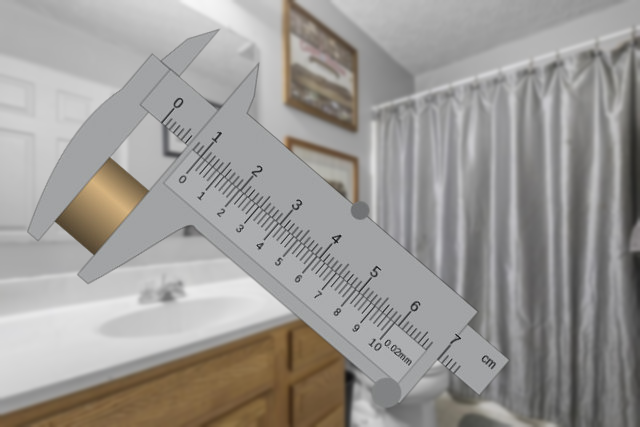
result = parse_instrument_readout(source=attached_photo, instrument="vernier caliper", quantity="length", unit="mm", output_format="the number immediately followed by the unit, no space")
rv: 10.0mm
